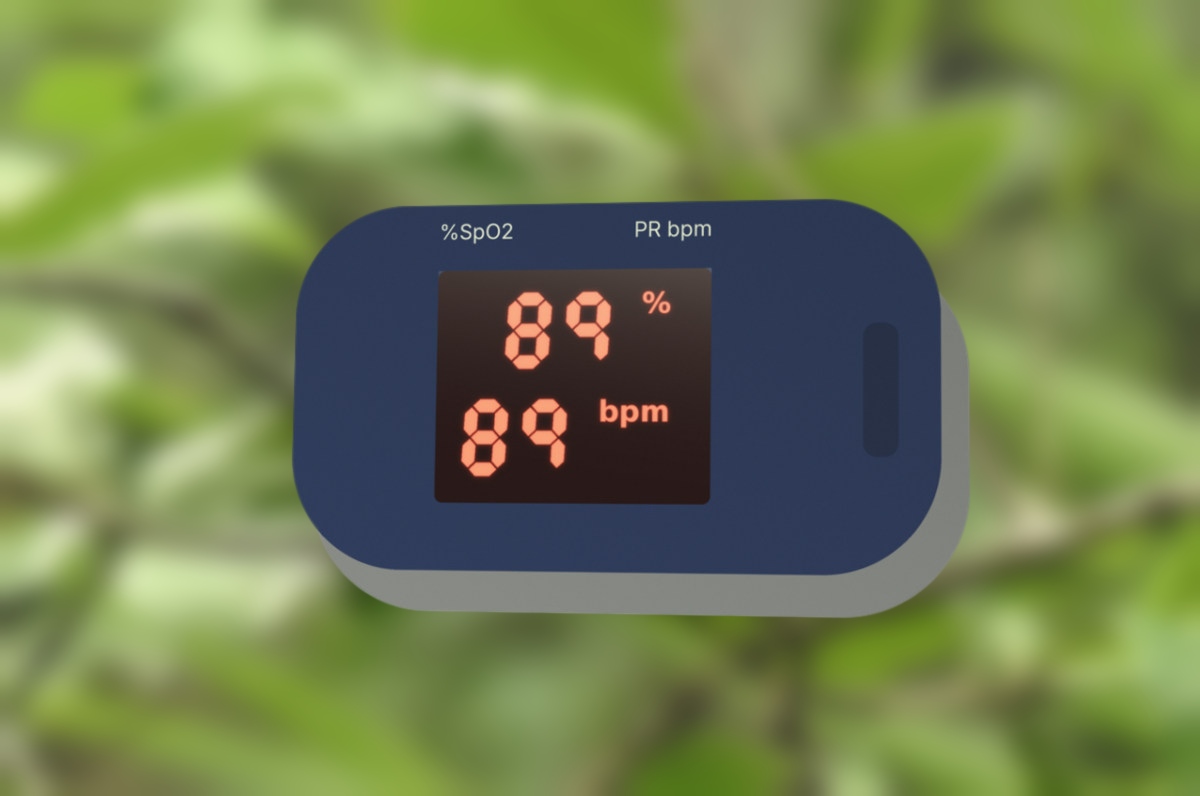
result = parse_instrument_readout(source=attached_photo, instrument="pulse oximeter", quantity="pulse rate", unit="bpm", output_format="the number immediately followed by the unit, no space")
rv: 89bpm
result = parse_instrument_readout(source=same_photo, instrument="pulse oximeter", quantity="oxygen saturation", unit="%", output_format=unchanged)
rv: 89%
